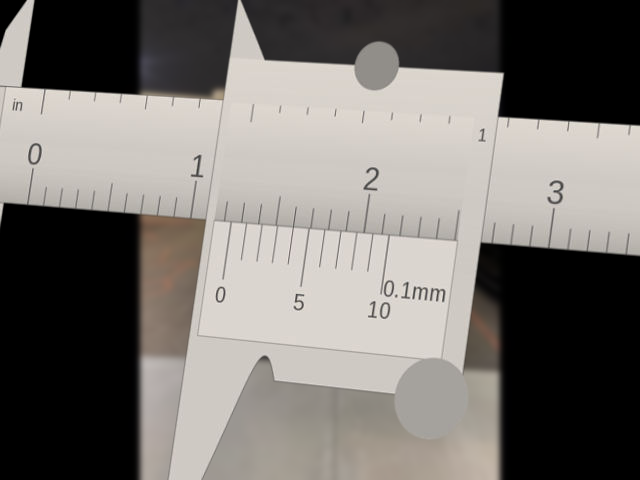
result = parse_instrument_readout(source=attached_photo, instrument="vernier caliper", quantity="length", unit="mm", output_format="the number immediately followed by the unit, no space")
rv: 12.4mm
